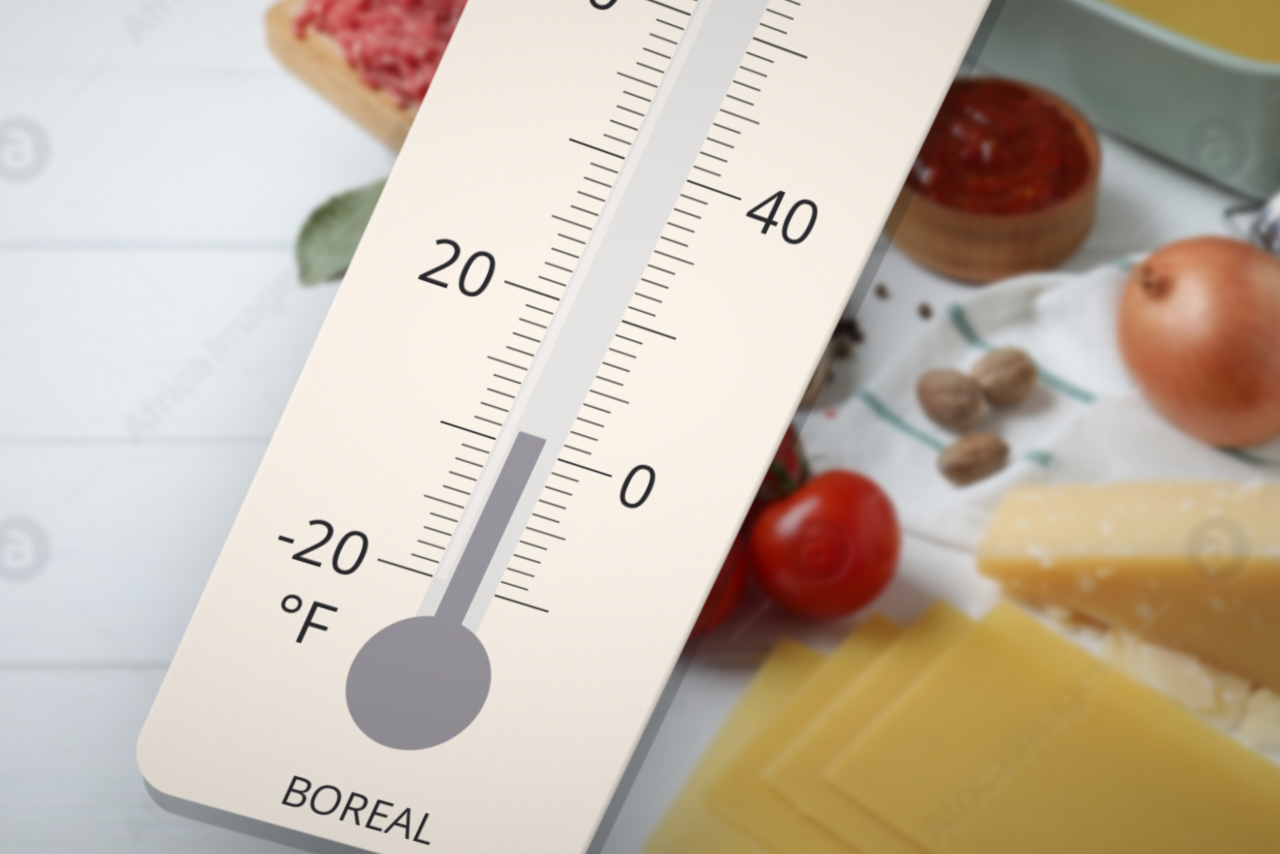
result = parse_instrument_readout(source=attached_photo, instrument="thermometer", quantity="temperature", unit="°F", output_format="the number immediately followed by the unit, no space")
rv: 2°F
